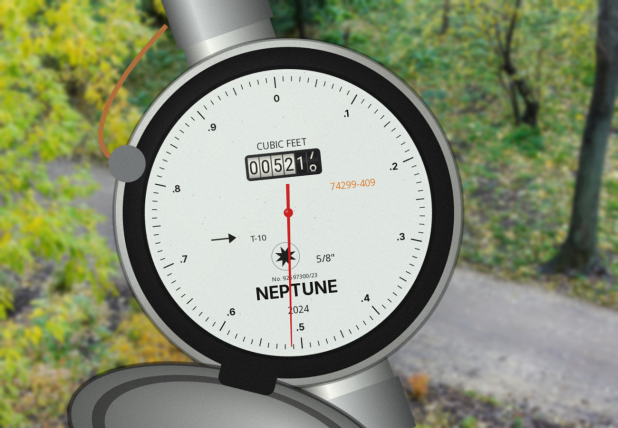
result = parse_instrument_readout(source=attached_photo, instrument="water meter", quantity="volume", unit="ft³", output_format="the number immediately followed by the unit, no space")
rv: 5217.51ft³
